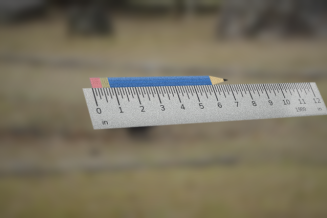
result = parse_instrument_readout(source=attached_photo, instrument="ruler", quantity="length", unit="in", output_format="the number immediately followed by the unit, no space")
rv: 7in
